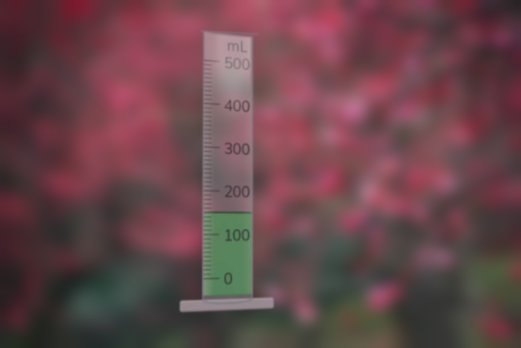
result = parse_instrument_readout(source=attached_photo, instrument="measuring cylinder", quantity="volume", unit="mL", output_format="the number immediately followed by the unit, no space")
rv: 150mL
